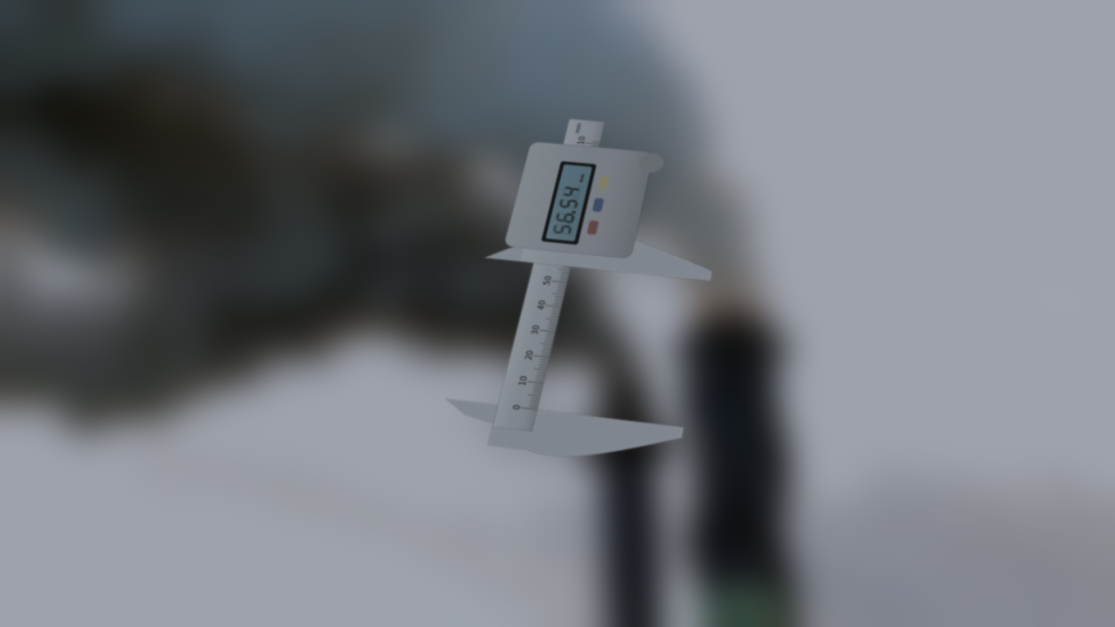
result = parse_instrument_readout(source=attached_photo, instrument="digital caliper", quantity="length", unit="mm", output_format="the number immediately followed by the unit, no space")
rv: 56.54mm
